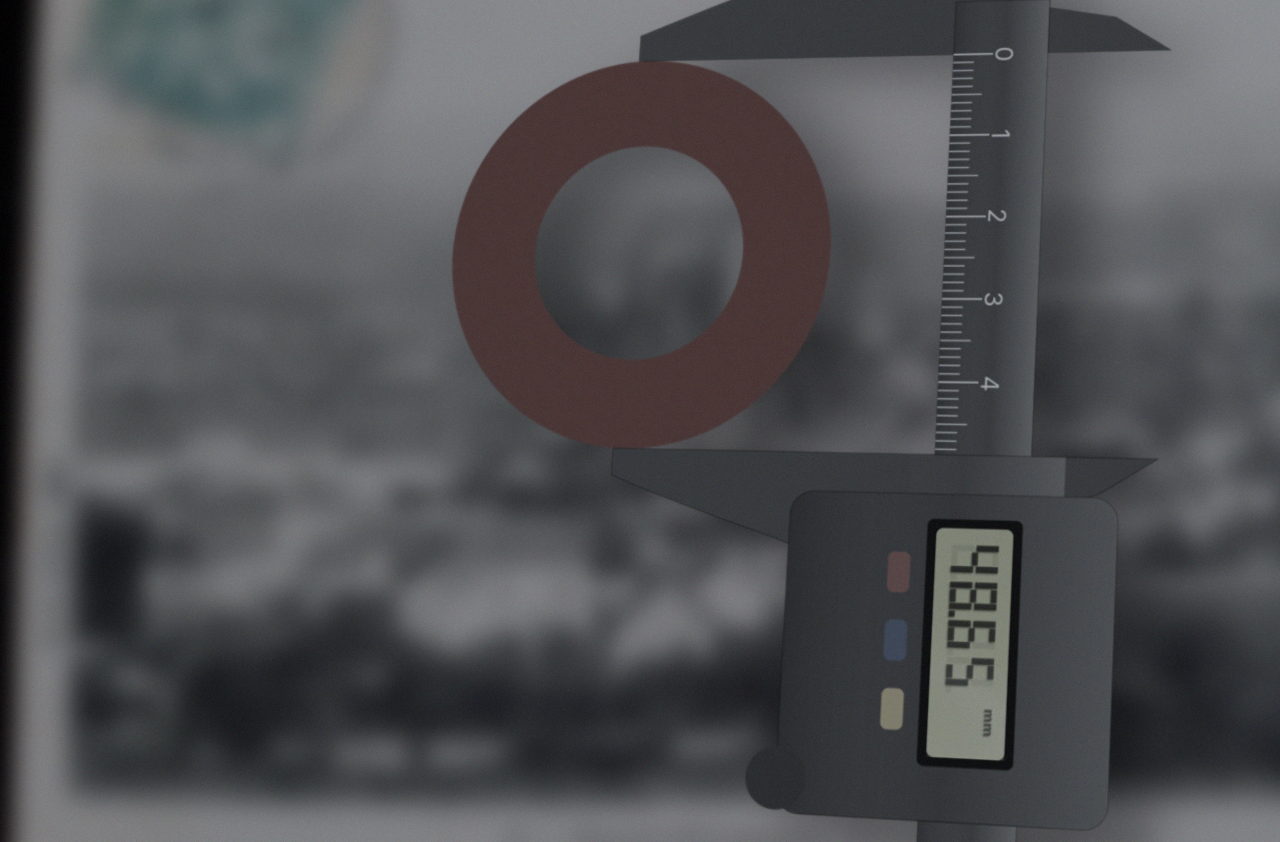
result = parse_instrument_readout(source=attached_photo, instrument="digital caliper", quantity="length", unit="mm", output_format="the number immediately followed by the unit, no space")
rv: 48.65mm
